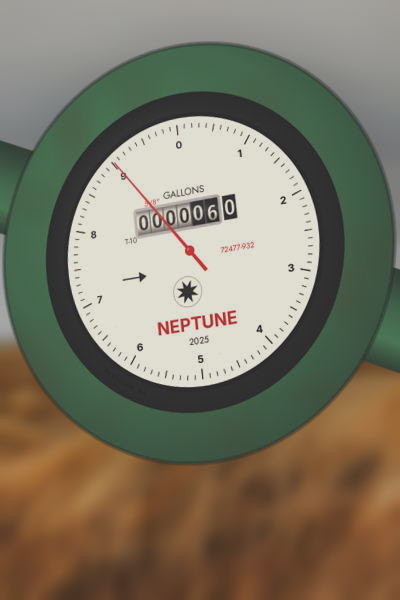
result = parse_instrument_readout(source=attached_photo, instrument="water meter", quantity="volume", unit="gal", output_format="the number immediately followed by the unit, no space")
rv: 59.0gal
